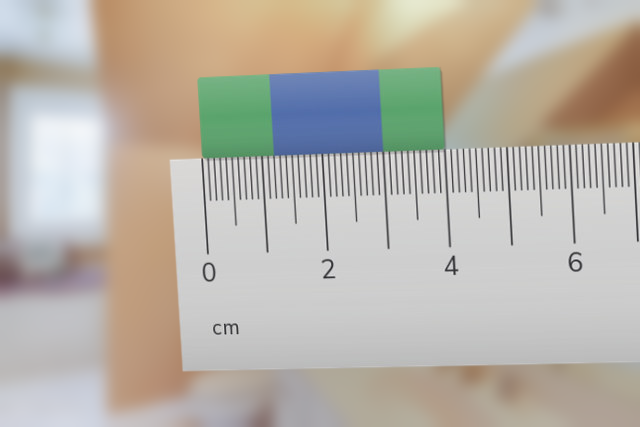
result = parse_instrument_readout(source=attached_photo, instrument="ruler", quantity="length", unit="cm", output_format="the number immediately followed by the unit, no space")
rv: 4cm
